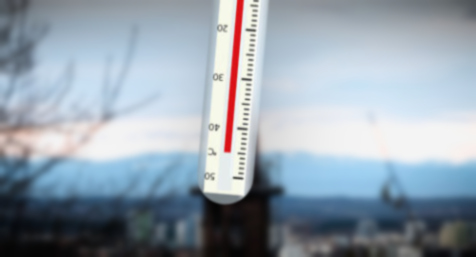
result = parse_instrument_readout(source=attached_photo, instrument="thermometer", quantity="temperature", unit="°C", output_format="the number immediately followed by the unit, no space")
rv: 45°C
